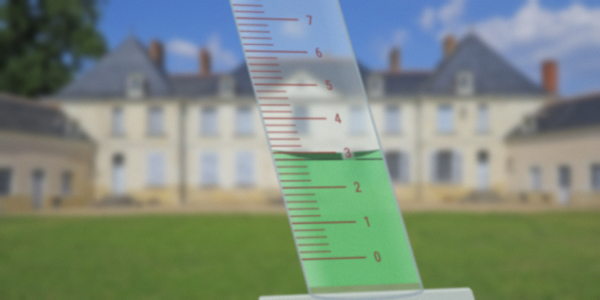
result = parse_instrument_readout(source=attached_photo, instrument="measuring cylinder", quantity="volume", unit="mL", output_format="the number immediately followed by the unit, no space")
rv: 2.8mL
